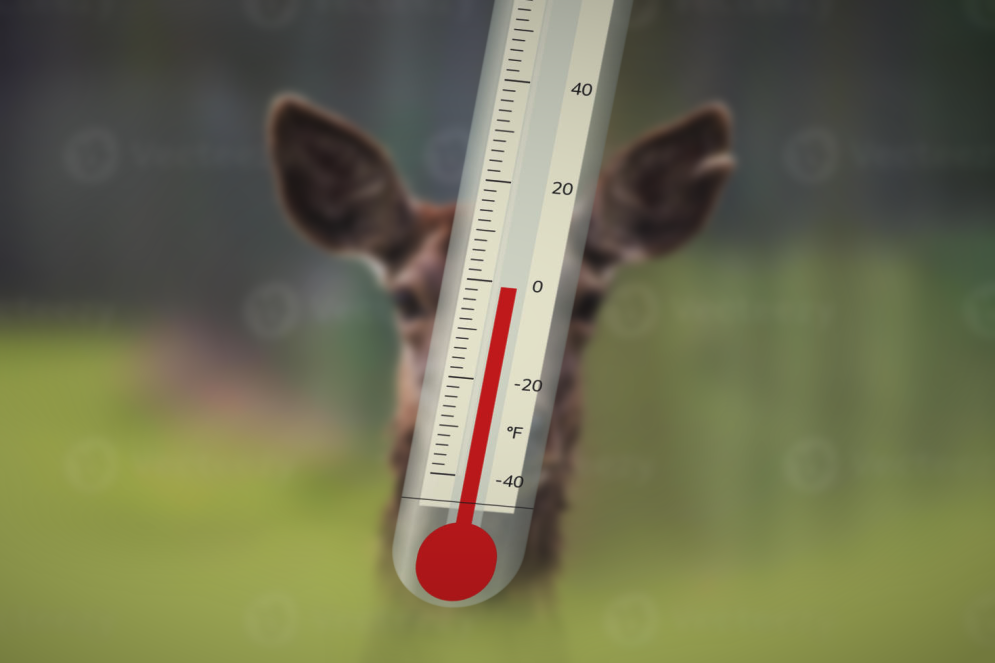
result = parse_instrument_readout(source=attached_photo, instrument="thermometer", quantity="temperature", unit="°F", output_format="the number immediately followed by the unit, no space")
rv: -1°F
